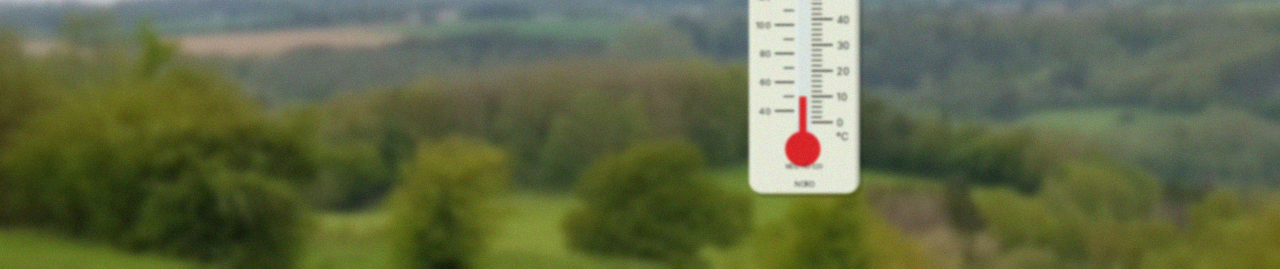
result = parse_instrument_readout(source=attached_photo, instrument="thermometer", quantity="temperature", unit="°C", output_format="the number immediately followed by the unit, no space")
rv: 10°C
